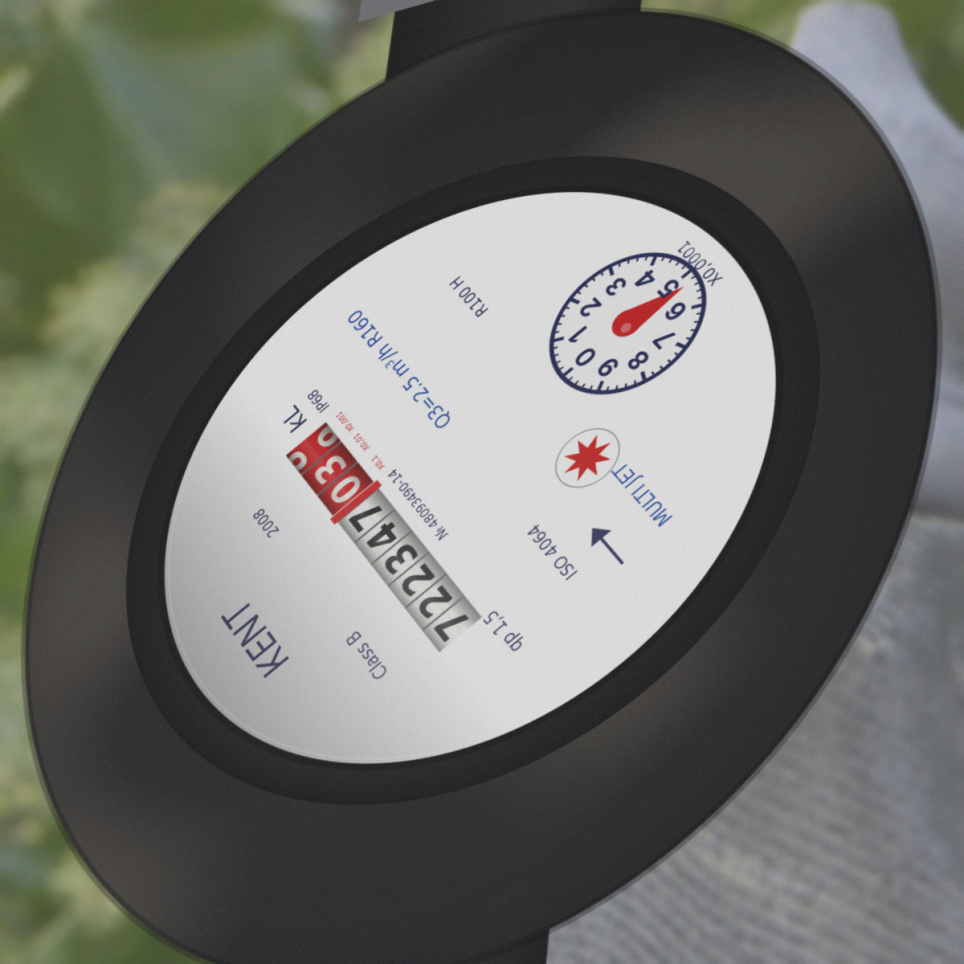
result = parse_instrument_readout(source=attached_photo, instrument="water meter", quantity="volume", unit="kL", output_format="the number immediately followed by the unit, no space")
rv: 722347.0385kL
